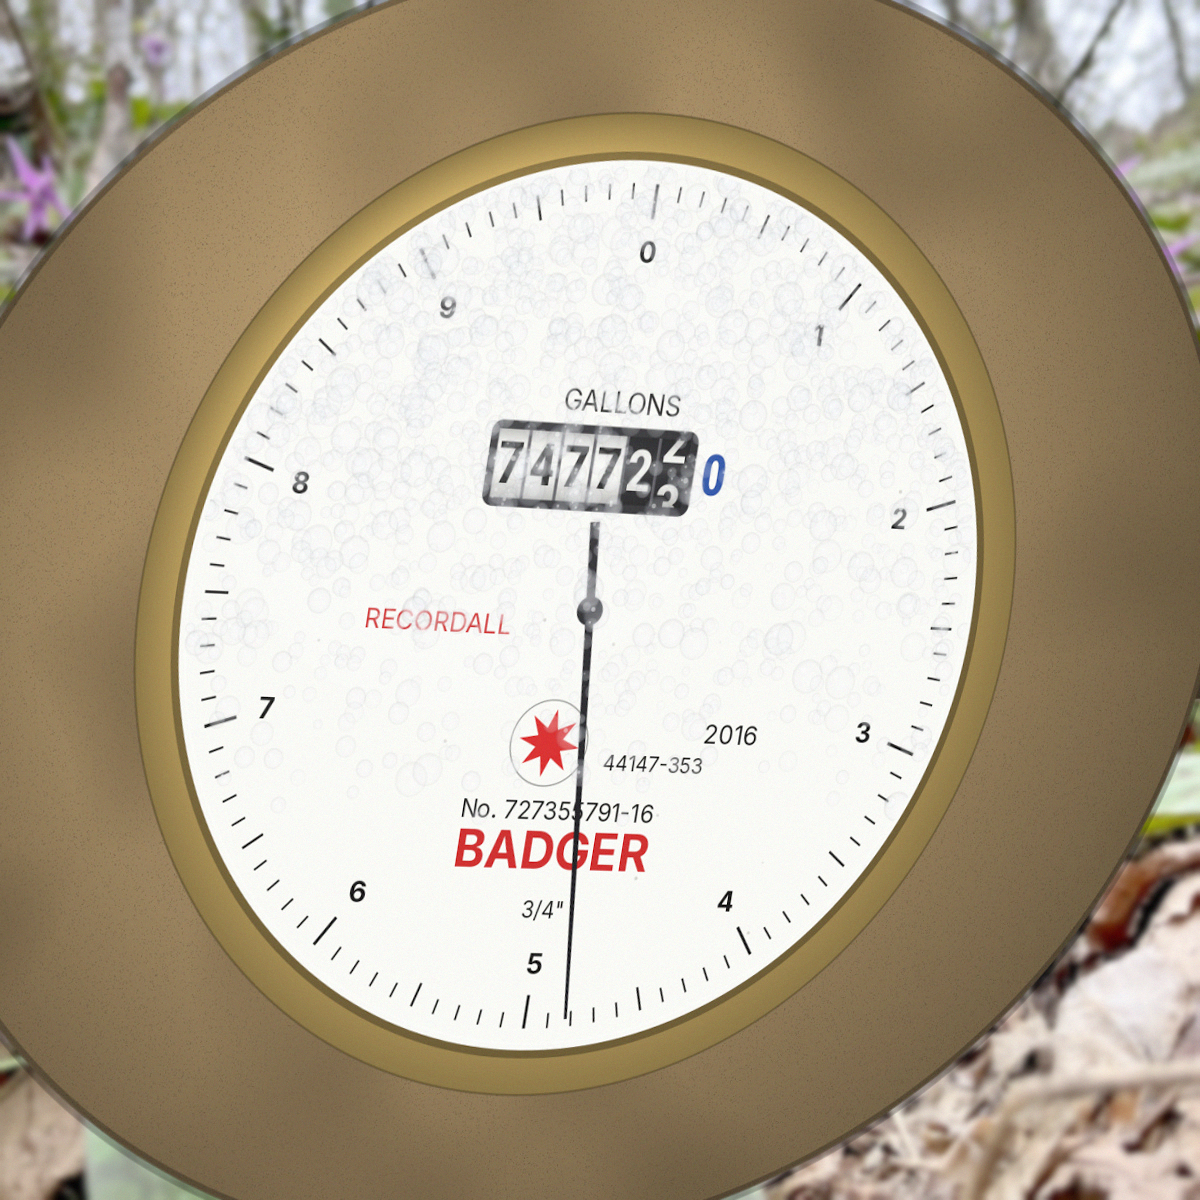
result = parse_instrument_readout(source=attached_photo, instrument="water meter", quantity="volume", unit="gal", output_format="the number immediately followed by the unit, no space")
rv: 7477224.8gal
